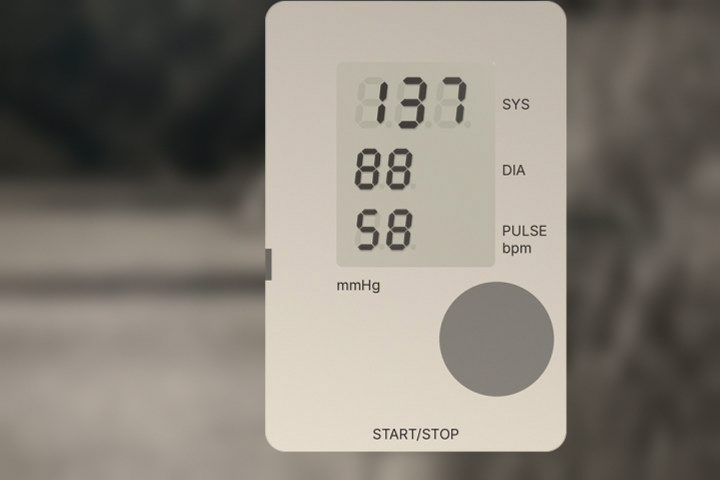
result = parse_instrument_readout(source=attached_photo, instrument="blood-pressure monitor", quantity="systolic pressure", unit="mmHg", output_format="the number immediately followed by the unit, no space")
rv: 137mmHg
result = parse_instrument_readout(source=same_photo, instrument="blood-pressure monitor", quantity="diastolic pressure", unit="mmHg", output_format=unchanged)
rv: 88mmHg
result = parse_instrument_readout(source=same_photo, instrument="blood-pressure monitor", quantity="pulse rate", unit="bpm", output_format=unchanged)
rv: 58bpm
